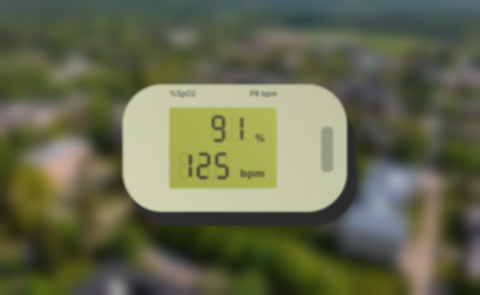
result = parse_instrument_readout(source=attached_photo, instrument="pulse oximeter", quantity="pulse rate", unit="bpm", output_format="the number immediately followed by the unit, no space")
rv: 125bpm
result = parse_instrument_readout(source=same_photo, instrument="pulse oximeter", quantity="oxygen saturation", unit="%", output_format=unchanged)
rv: 91%
